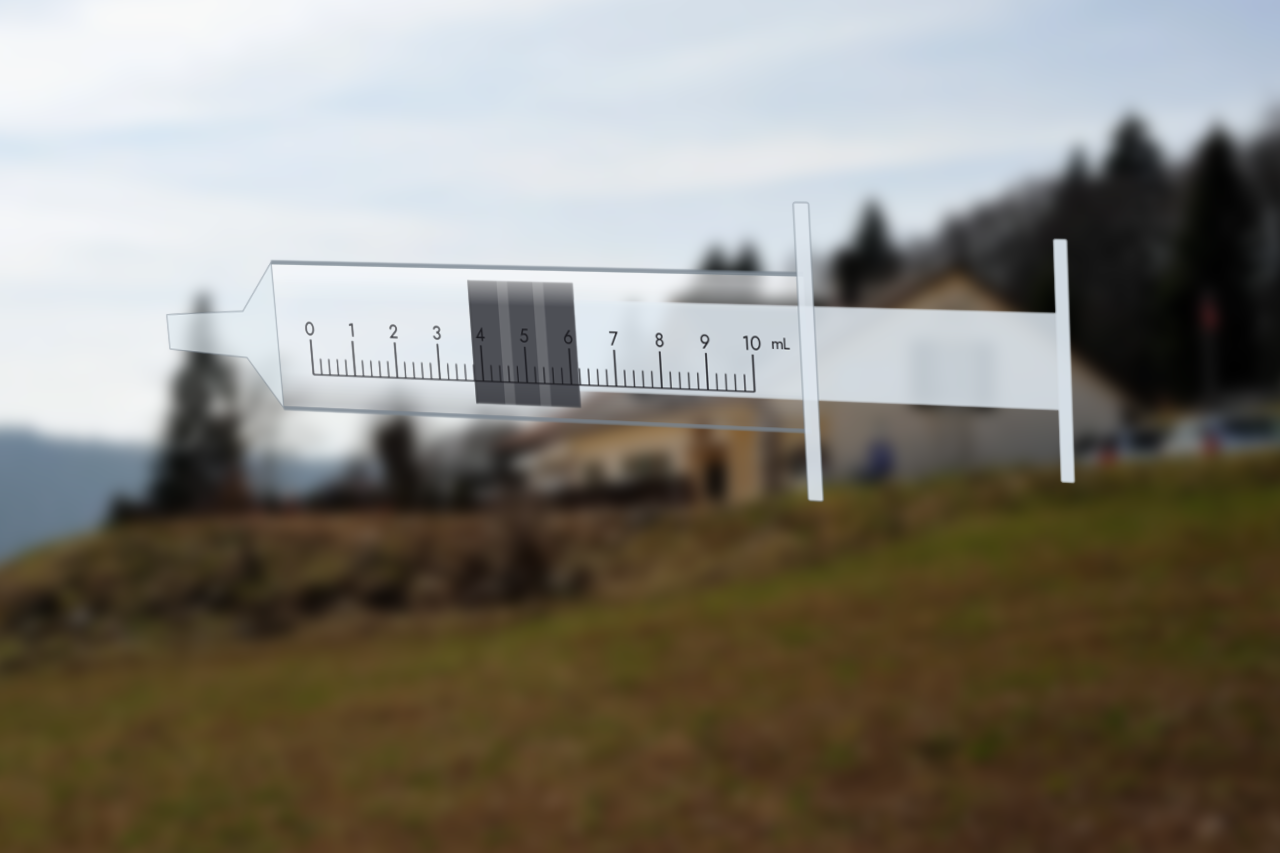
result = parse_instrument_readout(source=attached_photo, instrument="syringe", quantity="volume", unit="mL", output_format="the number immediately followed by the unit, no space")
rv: 3.8mL
